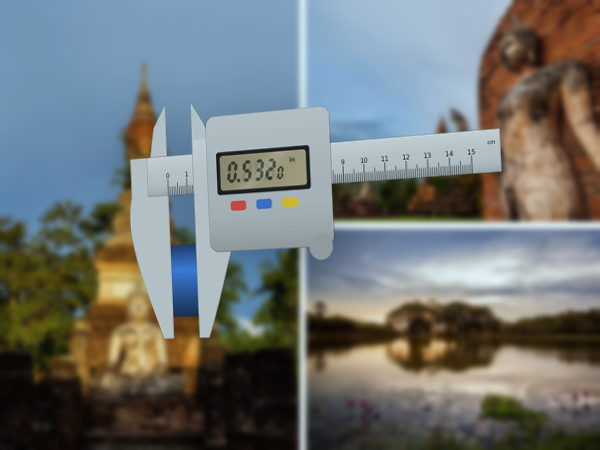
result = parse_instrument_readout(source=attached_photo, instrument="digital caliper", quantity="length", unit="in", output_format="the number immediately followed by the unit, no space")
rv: 0.5320in
